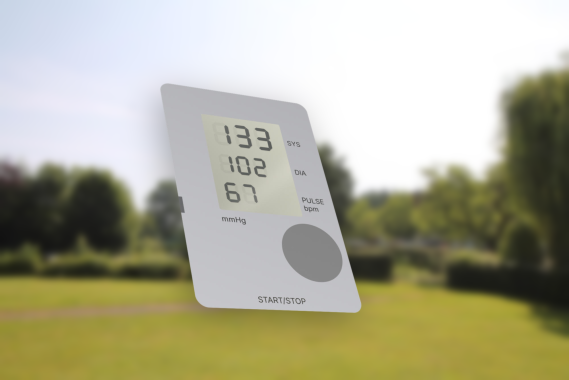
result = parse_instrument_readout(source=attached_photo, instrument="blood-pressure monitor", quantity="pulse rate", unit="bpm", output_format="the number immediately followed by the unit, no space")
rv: 67bpm
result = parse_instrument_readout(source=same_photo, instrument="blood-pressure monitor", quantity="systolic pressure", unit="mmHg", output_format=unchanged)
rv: 133mmHg
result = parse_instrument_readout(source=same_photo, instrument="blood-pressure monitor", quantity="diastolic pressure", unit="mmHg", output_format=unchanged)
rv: 102mmHg
